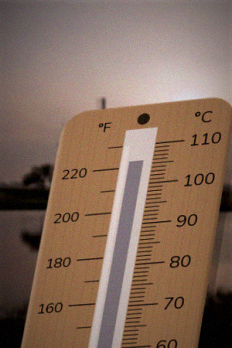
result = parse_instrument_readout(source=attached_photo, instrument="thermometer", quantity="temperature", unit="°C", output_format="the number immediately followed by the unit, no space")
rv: 106°C
